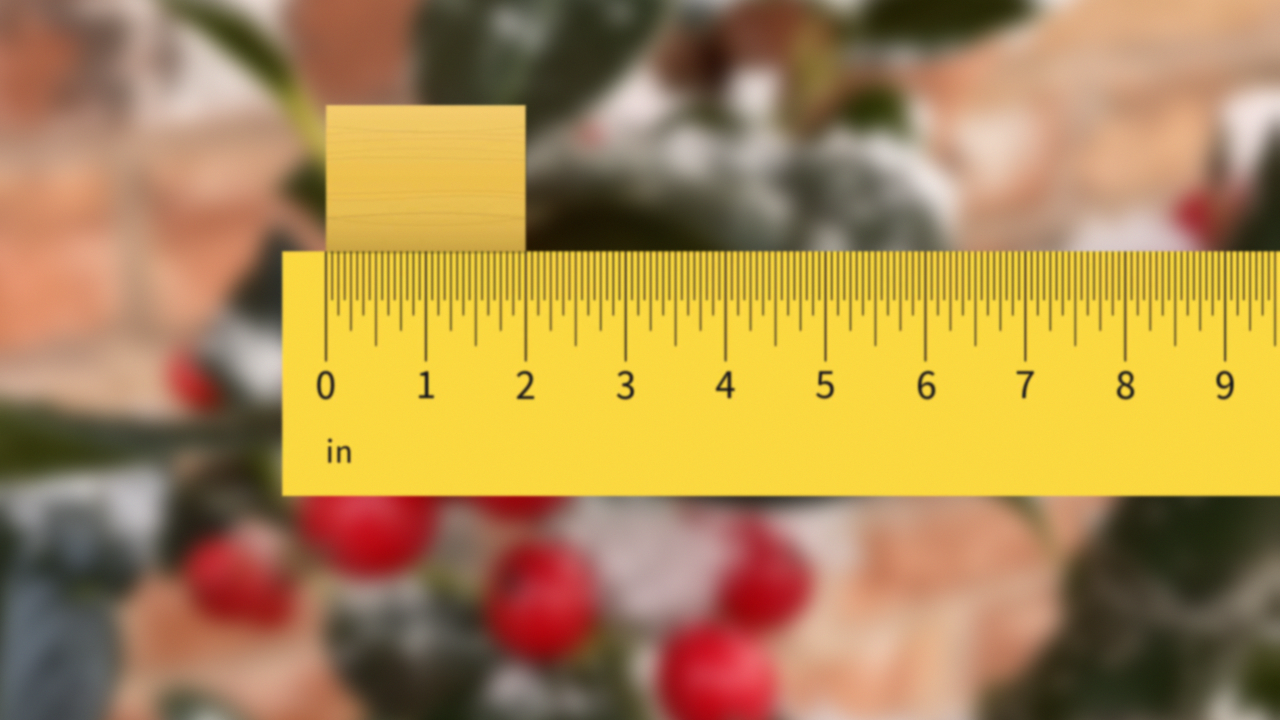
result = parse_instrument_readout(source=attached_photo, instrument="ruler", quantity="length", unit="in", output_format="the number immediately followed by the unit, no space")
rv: 2in
